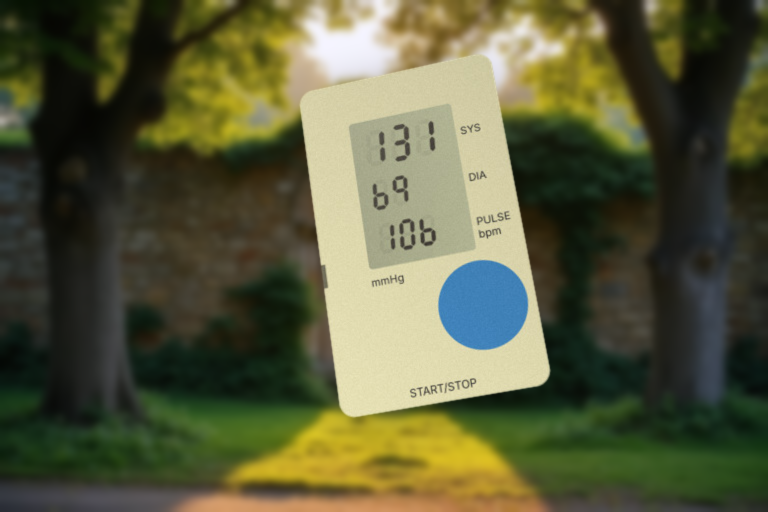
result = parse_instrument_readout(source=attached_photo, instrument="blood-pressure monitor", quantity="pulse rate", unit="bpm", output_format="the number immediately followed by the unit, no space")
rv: 106bpm
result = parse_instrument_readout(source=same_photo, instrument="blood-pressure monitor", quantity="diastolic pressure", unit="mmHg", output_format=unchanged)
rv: 69mmHg
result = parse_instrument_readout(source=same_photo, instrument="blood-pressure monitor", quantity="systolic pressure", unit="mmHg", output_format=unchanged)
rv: 131mmHg
